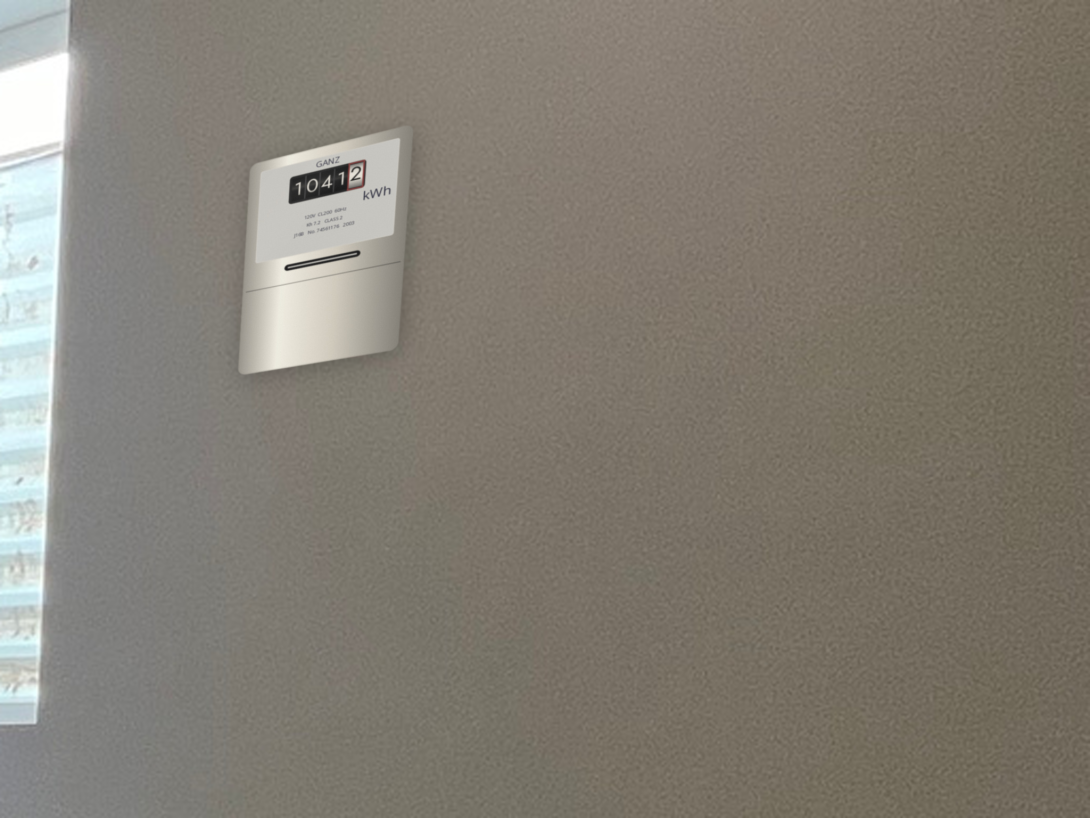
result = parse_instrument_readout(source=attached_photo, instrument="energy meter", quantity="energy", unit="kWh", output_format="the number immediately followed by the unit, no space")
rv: 1041.2kWh
